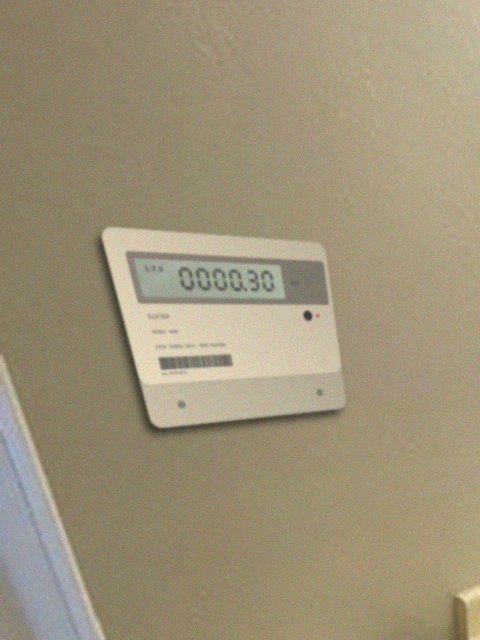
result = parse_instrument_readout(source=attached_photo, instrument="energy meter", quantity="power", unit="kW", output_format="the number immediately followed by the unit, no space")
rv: 0.30kW
